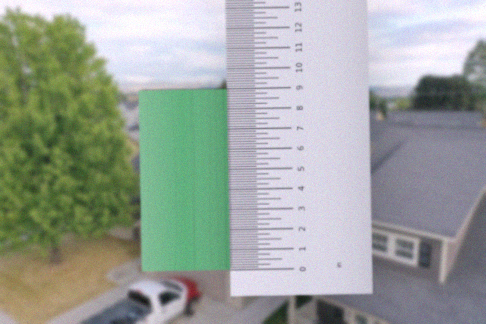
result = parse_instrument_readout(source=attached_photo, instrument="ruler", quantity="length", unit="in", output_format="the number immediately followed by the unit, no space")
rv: 9in
